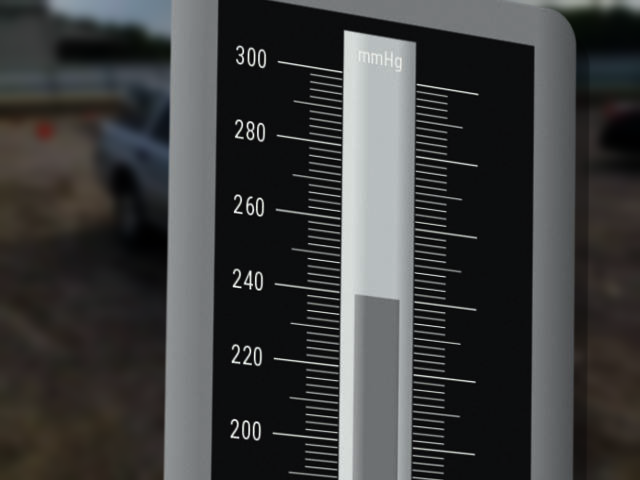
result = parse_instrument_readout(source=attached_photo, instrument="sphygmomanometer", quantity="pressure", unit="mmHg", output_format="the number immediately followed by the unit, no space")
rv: 240mmHg
